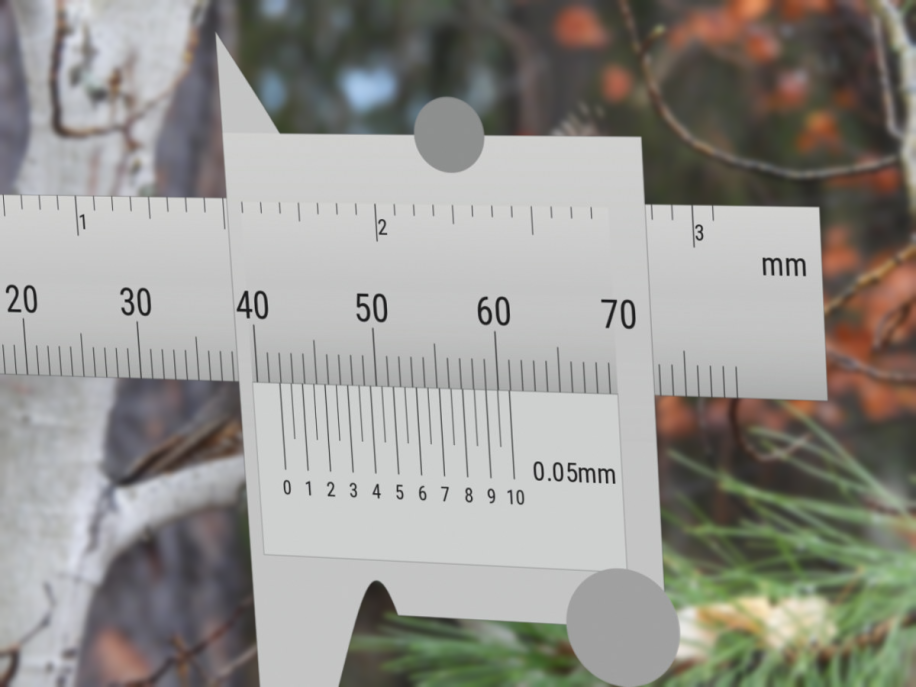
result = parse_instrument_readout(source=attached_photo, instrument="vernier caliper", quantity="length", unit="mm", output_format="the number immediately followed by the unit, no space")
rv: 41.9mm
